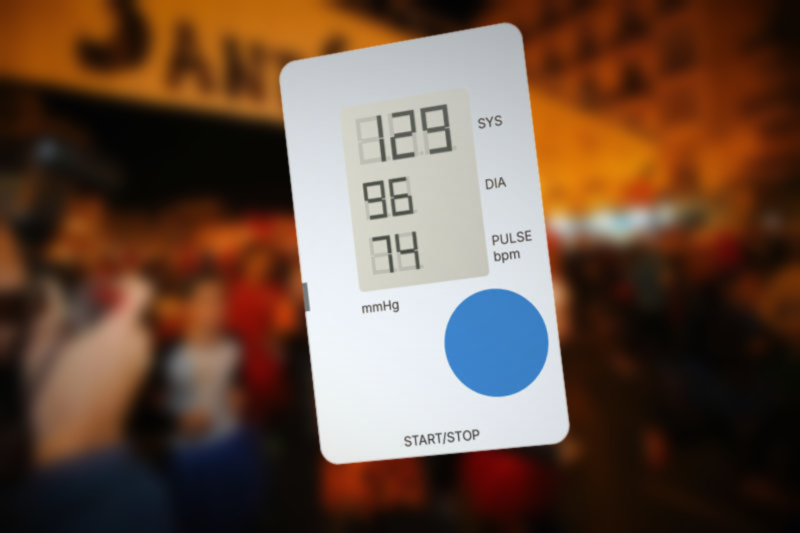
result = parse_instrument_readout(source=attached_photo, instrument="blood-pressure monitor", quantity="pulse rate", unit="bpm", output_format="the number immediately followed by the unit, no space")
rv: 74bpm
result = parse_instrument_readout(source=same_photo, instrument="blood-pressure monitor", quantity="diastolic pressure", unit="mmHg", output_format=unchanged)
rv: 96mmHg
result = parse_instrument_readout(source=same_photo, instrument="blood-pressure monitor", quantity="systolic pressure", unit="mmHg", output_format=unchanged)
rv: 129mmHg
